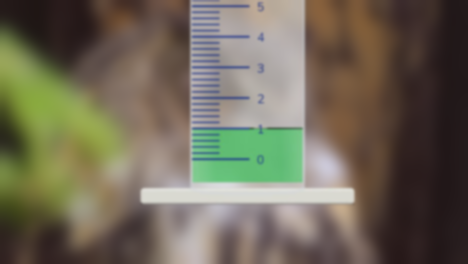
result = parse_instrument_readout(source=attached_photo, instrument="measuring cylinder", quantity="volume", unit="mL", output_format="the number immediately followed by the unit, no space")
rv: 1mL
